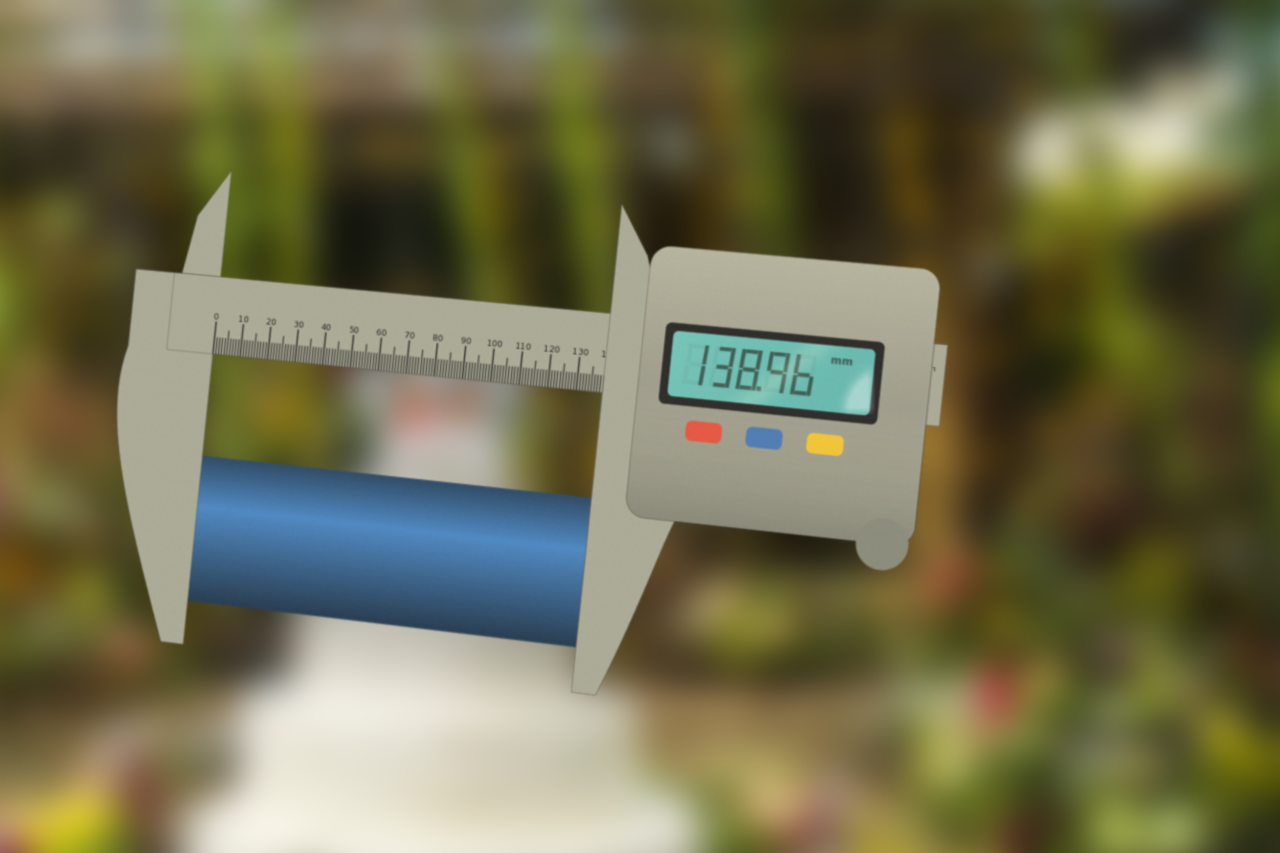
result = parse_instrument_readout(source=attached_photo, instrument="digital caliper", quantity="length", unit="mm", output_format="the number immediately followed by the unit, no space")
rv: 138.96mm
